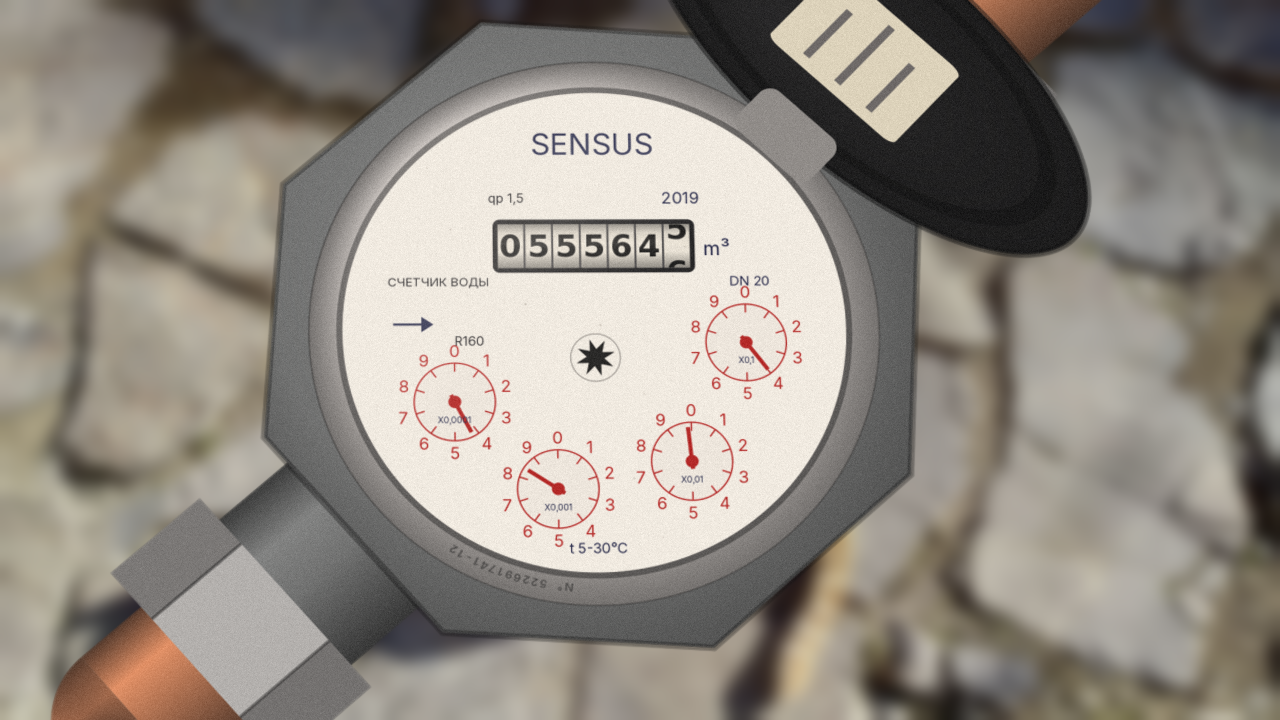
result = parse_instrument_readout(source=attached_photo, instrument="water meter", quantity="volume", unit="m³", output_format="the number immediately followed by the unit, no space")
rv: 555645.3984m³
